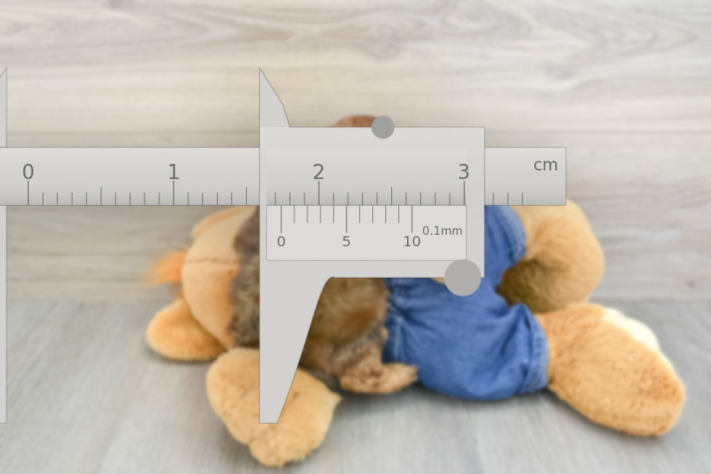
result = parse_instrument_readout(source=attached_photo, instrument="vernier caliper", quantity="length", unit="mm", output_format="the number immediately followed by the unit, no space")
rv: 17.4mm
